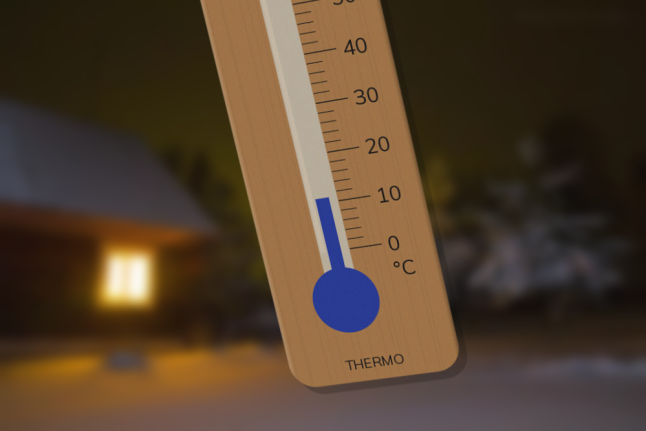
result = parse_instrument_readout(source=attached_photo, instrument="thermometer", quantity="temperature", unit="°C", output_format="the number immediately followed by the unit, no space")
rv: 11°C
